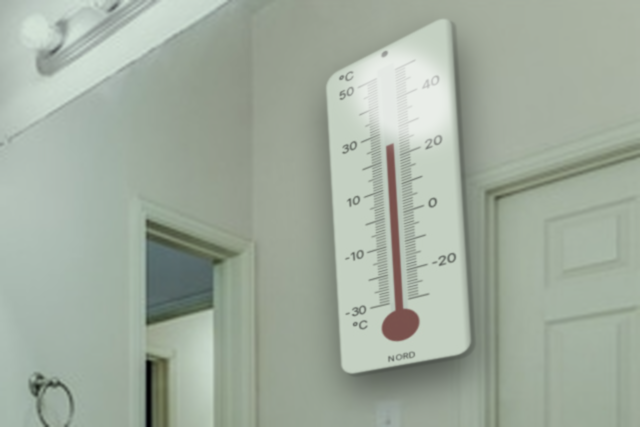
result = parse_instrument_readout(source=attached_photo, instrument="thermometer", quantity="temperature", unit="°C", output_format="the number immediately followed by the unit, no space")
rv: 25°C
